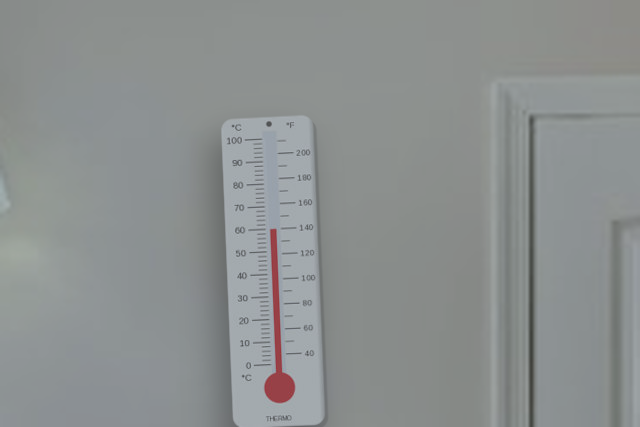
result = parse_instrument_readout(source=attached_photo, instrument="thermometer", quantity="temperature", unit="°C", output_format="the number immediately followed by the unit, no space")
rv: 60°C
